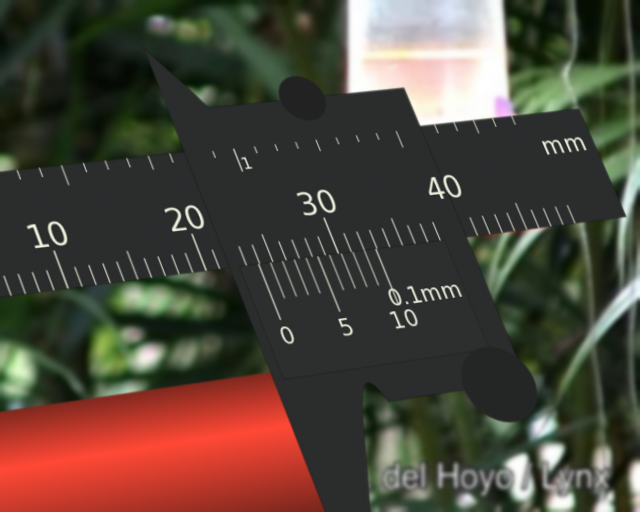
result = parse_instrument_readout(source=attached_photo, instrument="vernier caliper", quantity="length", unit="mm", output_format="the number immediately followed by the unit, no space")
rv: 23.9mm
